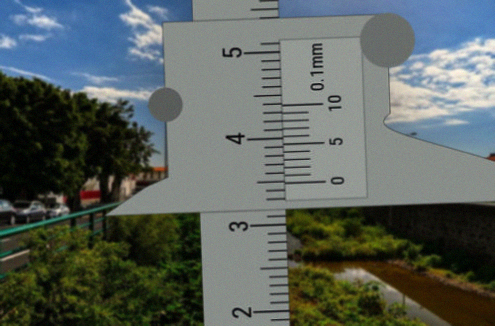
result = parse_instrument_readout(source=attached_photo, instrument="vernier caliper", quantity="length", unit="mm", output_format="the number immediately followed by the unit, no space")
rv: 34.8mm
